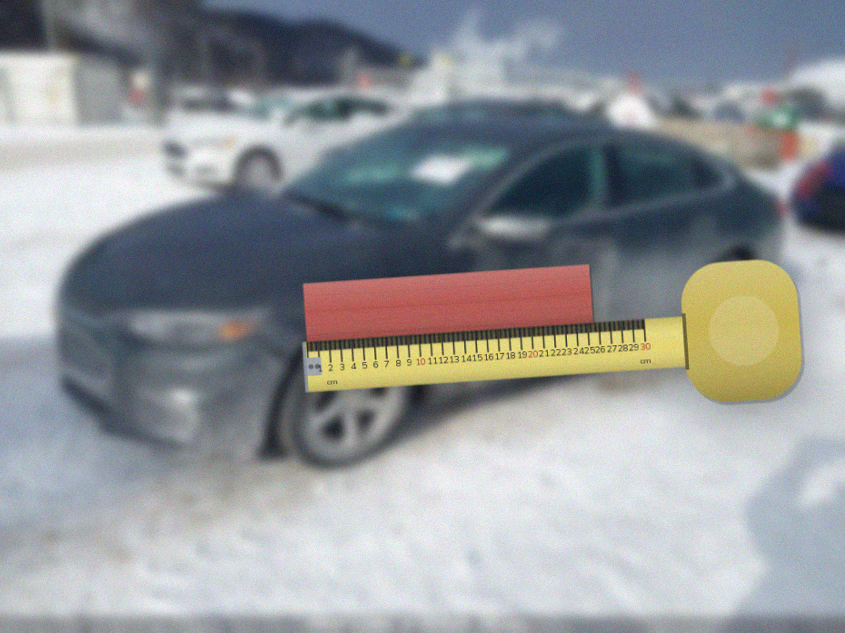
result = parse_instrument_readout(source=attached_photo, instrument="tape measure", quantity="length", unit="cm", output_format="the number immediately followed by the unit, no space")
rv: 25.5cm
